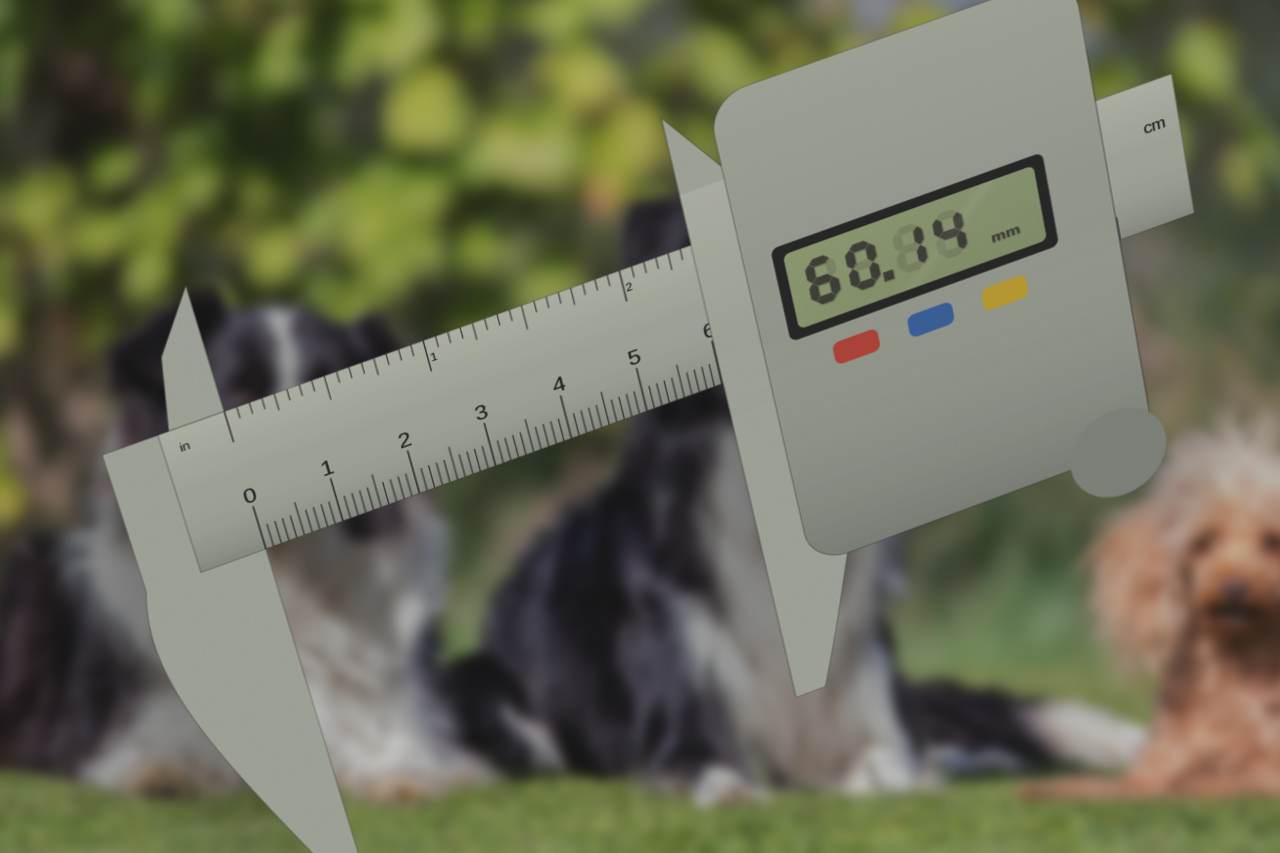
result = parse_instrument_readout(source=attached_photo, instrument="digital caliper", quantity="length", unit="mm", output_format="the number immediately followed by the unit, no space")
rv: 60.14mm
